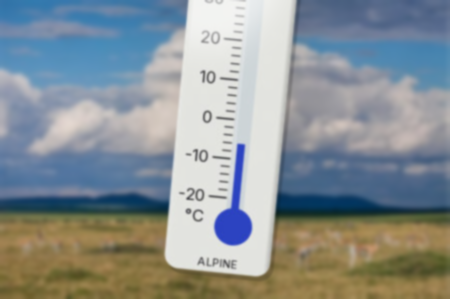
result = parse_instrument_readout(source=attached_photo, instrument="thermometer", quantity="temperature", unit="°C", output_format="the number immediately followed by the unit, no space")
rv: -6°C
